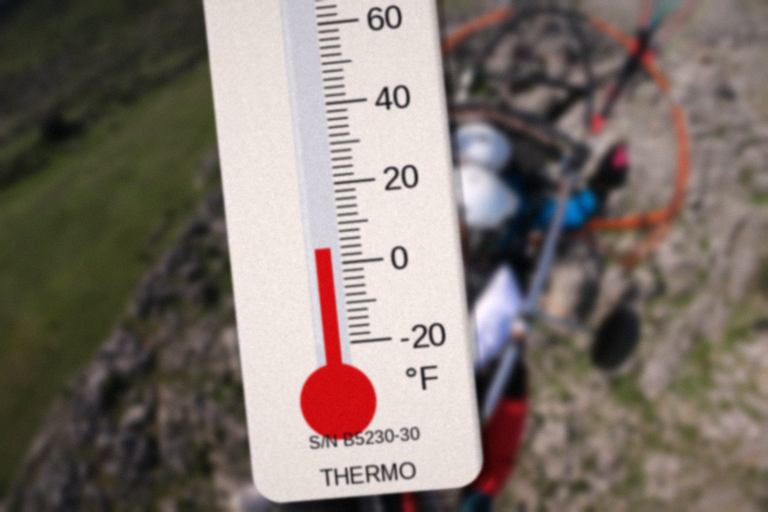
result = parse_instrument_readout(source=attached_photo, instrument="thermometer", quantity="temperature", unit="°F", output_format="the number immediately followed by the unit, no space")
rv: 4°F
